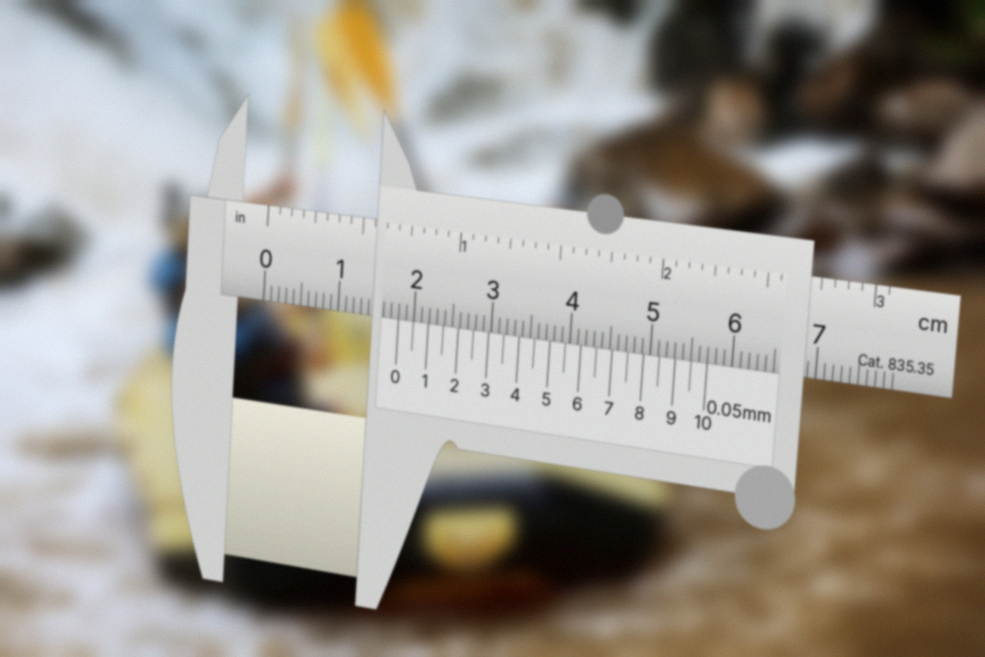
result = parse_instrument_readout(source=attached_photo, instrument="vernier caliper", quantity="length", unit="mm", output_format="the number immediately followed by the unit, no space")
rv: 18.0mm
